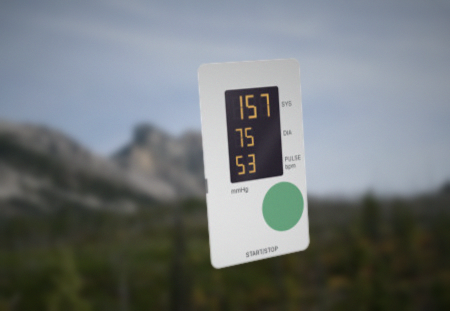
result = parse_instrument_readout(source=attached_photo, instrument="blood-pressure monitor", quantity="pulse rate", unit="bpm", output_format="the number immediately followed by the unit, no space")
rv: 53bpm
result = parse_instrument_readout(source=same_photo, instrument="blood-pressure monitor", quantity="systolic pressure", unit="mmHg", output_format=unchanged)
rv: 157mmHg
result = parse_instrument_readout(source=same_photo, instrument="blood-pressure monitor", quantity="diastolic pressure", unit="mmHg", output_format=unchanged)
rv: 75mmHg
